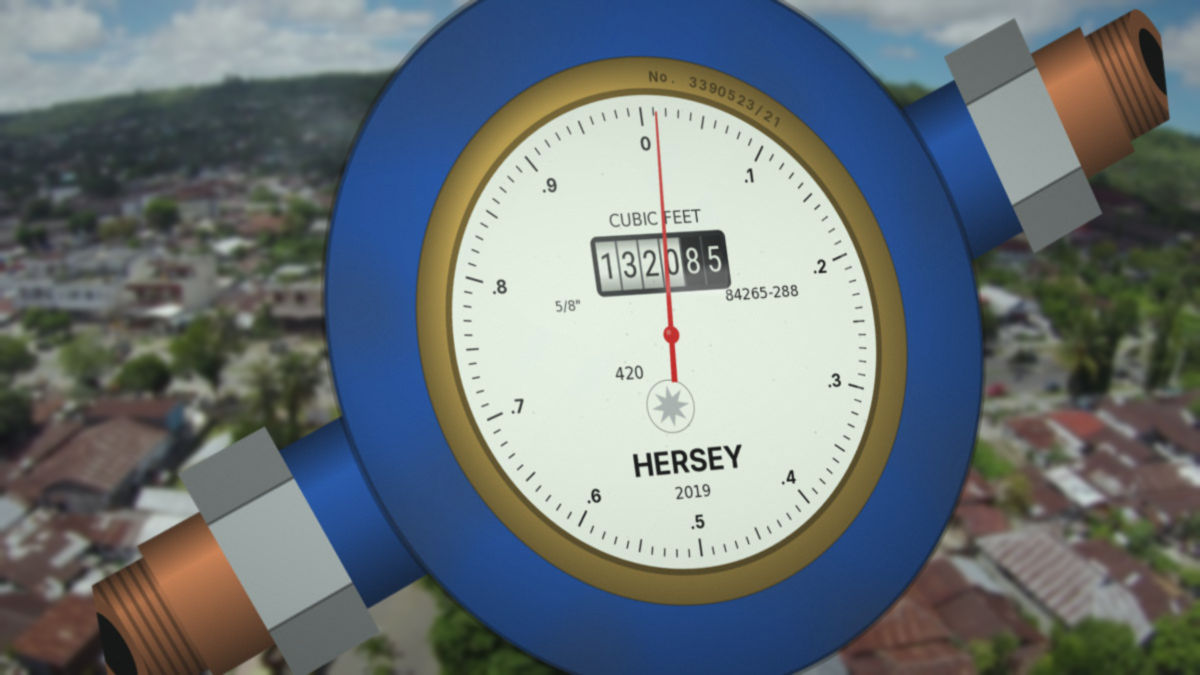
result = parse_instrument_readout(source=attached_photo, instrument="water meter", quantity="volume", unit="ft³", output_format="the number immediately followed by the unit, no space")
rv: 132085.01ft³
